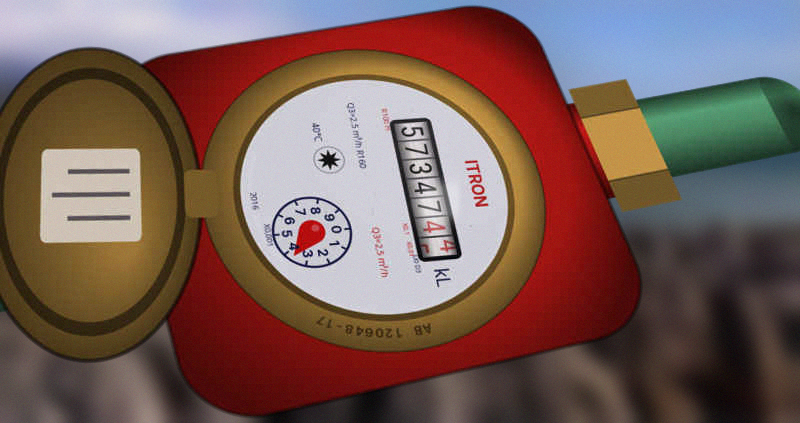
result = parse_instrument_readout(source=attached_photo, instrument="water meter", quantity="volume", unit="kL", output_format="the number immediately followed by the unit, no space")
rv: 57347.443kL
